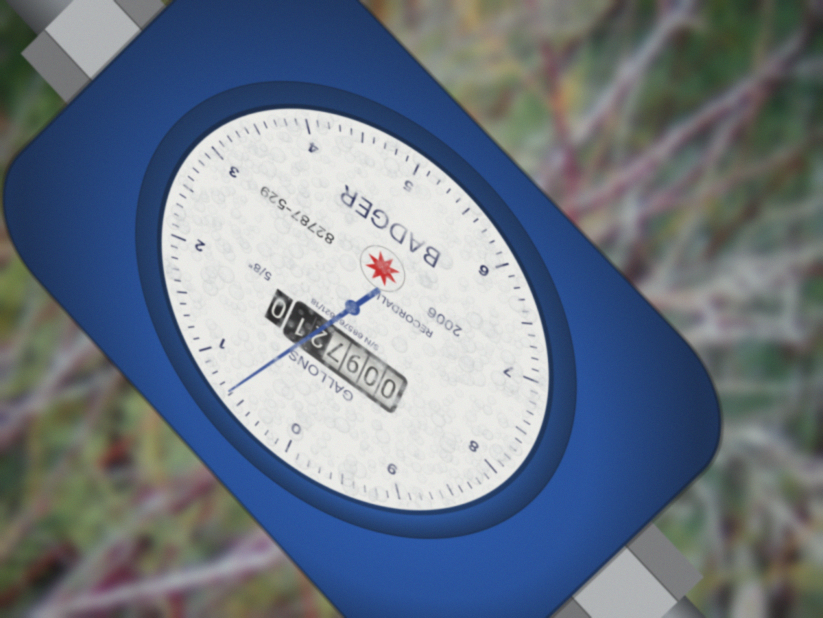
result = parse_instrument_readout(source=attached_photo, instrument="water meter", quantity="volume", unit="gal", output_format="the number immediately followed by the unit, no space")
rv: 97210.6gal
